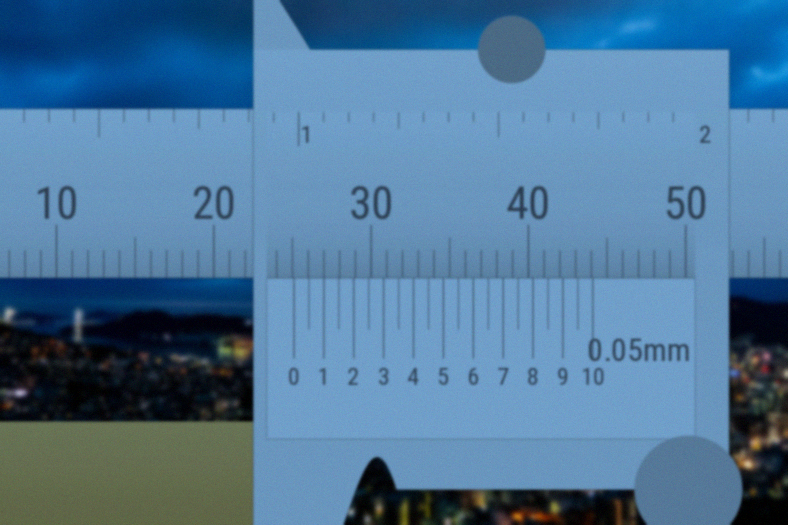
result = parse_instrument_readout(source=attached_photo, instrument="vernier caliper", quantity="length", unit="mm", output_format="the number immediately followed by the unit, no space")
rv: 25.1mm
